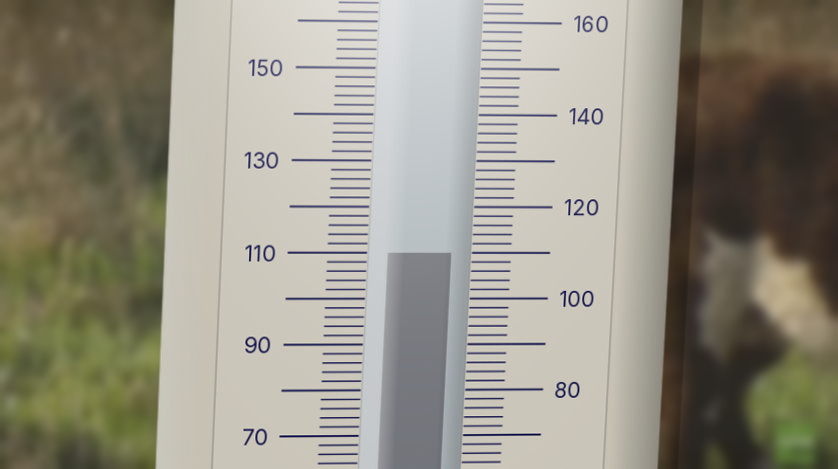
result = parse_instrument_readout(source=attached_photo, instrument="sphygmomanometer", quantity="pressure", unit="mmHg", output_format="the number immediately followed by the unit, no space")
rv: 110mmHg
